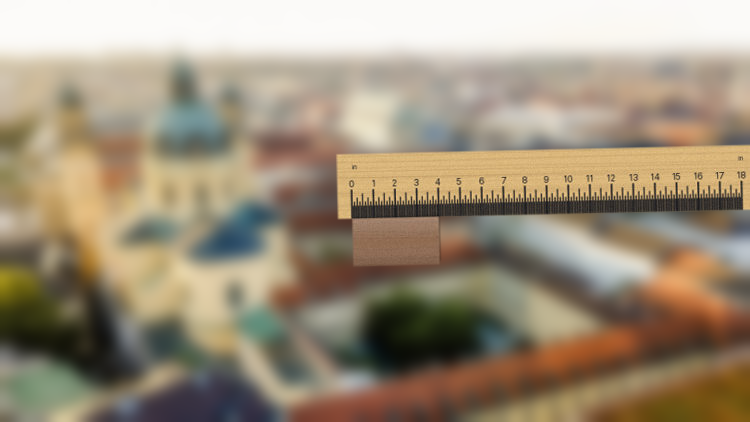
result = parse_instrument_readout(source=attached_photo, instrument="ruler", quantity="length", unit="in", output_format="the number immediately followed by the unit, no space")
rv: 4in
